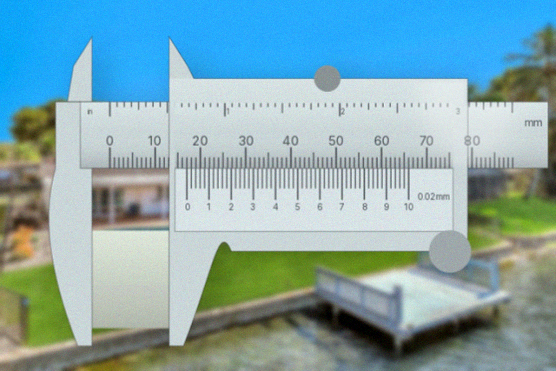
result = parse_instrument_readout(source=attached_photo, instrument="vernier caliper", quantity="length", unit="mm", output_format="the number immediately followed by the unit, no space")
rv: 17.0mm
